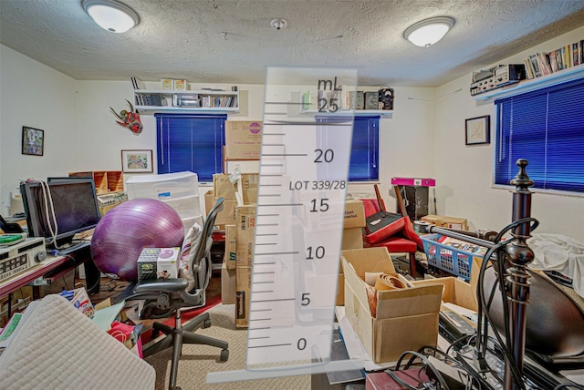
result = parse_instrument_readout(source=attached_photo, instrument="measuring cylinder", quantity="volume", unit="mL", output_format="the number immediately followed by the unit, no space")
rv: 23mL
